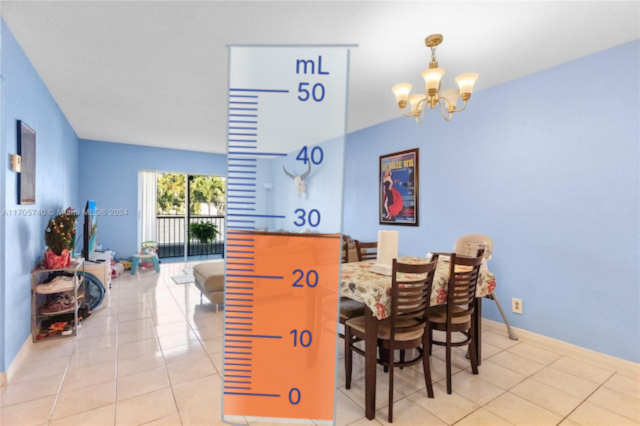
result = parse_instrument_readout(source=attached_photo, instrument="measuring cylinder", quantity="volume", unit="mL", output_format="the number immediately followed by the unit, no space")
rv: 27mL
